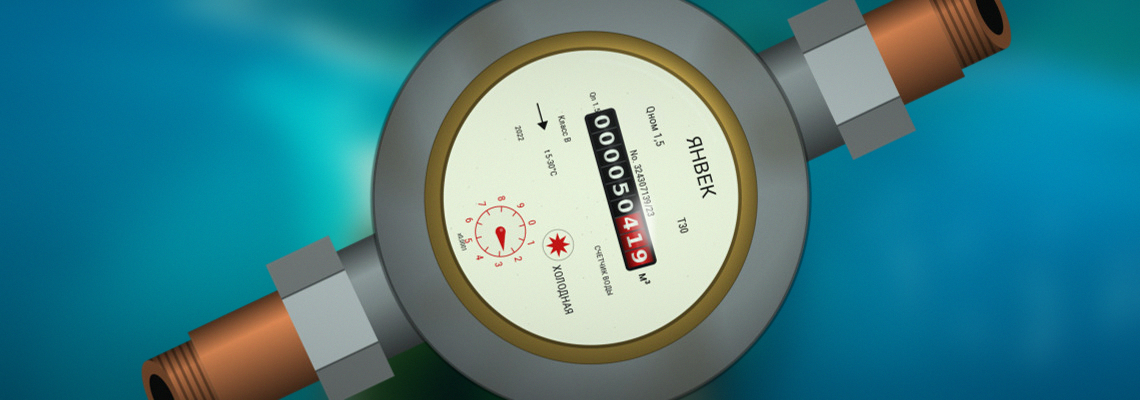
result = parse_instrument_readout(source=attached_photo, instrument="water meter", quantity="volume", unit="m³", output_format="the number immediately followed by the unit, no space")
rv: 50.4192m³
